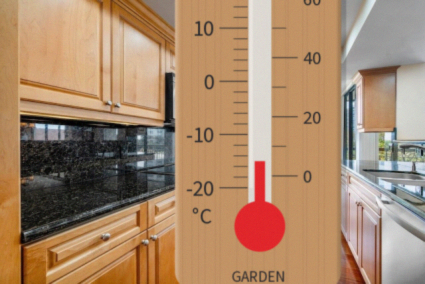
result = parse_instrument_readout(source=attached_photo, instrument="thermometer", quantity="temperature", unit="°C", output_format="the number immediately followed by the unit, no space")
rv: -15°C
